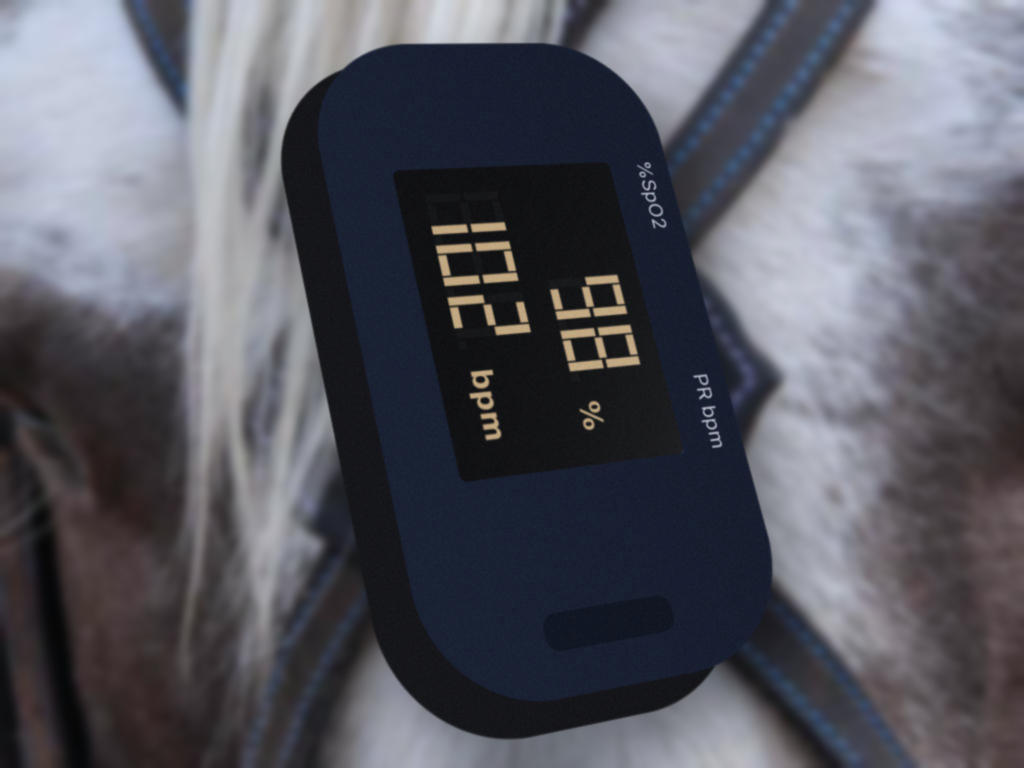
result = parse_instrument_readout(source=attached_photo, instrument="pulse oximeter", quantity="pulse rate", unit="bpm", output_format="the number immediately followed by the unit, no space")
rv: 102bpm
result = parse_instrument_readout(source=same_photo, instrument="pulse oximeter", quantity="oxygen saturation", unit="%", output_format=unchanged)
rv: 98%
